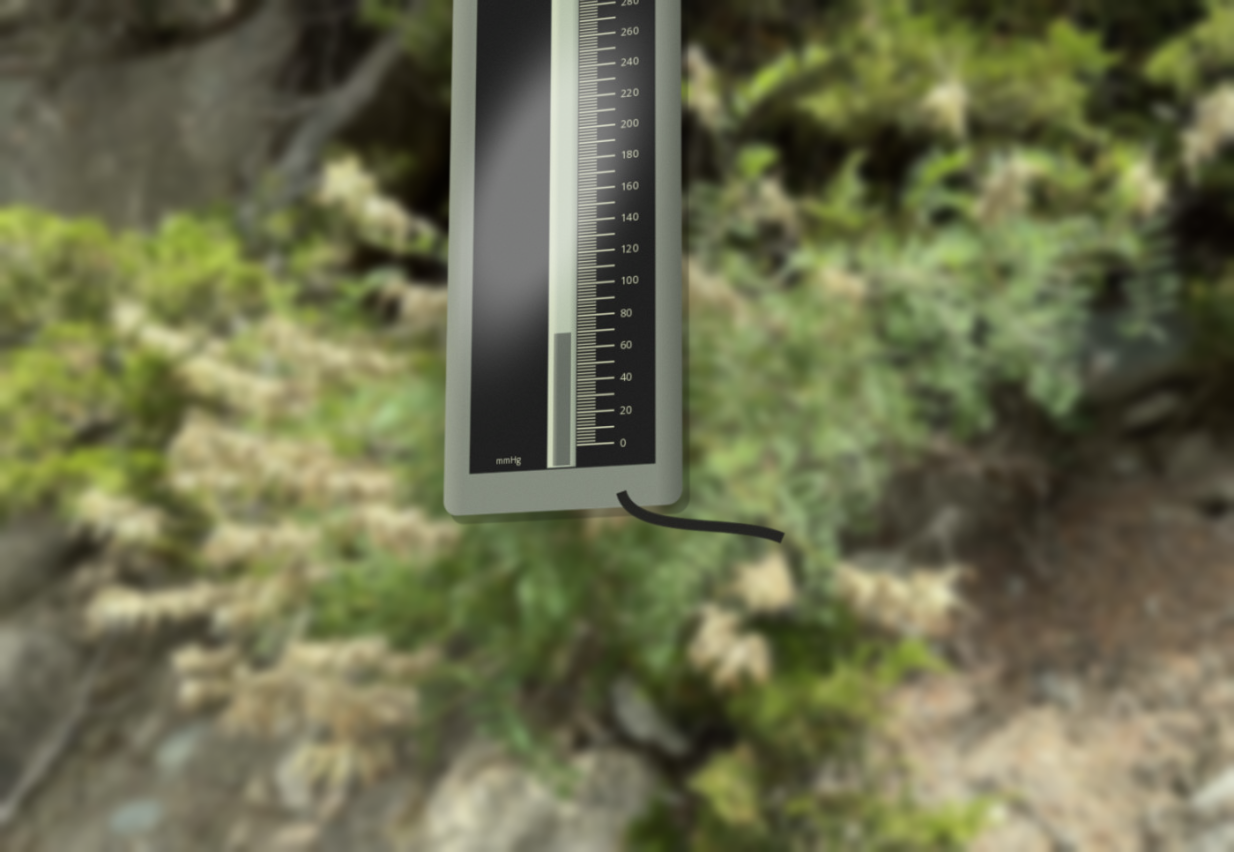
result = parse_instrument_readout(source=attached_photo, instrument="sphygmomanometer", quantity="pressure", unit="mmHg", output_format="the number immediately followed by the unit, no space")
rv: 70mmHg
